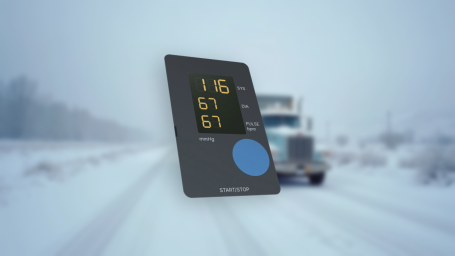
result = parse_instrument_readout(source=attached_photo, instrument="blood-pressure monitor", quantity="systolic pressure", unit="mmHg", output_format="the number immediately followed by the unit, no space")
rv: 116mmHg
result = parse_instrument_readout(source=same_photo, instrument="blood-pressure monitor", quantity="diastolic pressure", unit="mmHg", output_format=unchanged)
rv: 67mmHg
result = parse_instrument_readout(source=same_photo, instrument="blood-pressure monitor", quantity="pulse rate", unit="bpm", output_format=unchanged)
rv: 67bpm
